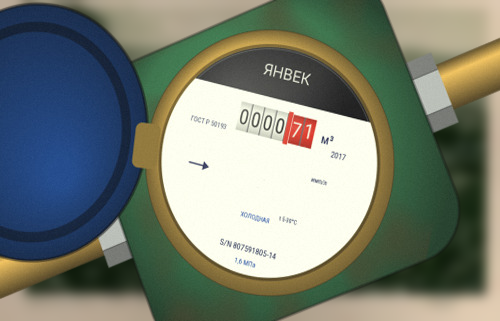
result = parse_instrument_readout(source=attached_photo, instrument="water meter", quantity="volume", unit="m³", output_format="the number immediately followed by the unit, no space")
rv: 0.71m³
